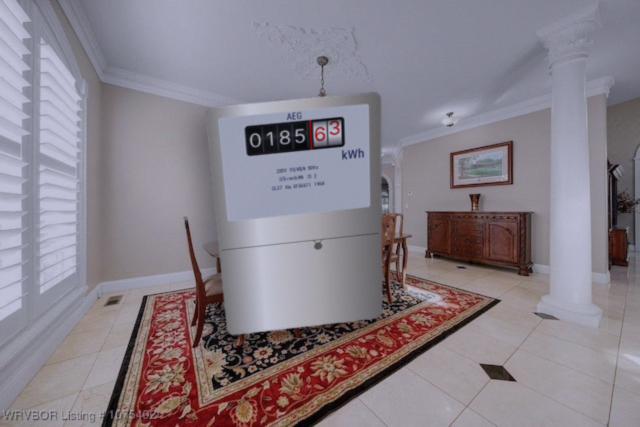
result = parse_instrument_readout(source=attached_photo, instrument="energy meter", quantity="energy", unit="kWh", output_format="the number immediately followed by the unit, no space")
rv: 185.63kWh
